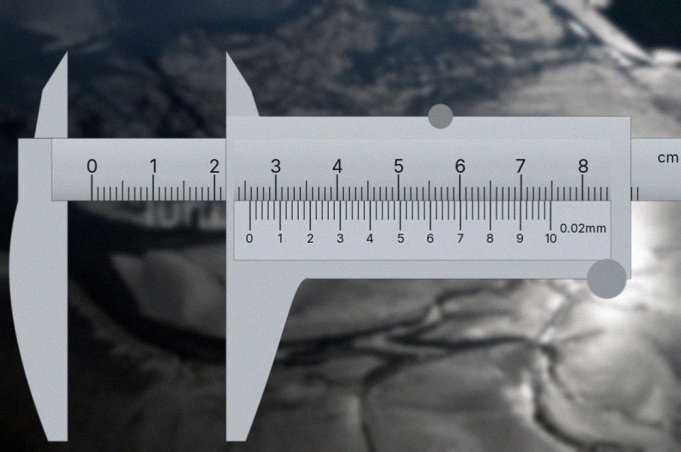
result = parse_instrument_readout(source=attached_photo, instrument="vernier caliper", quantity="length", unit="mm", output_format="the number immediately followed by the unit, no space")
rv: 25.8mm
